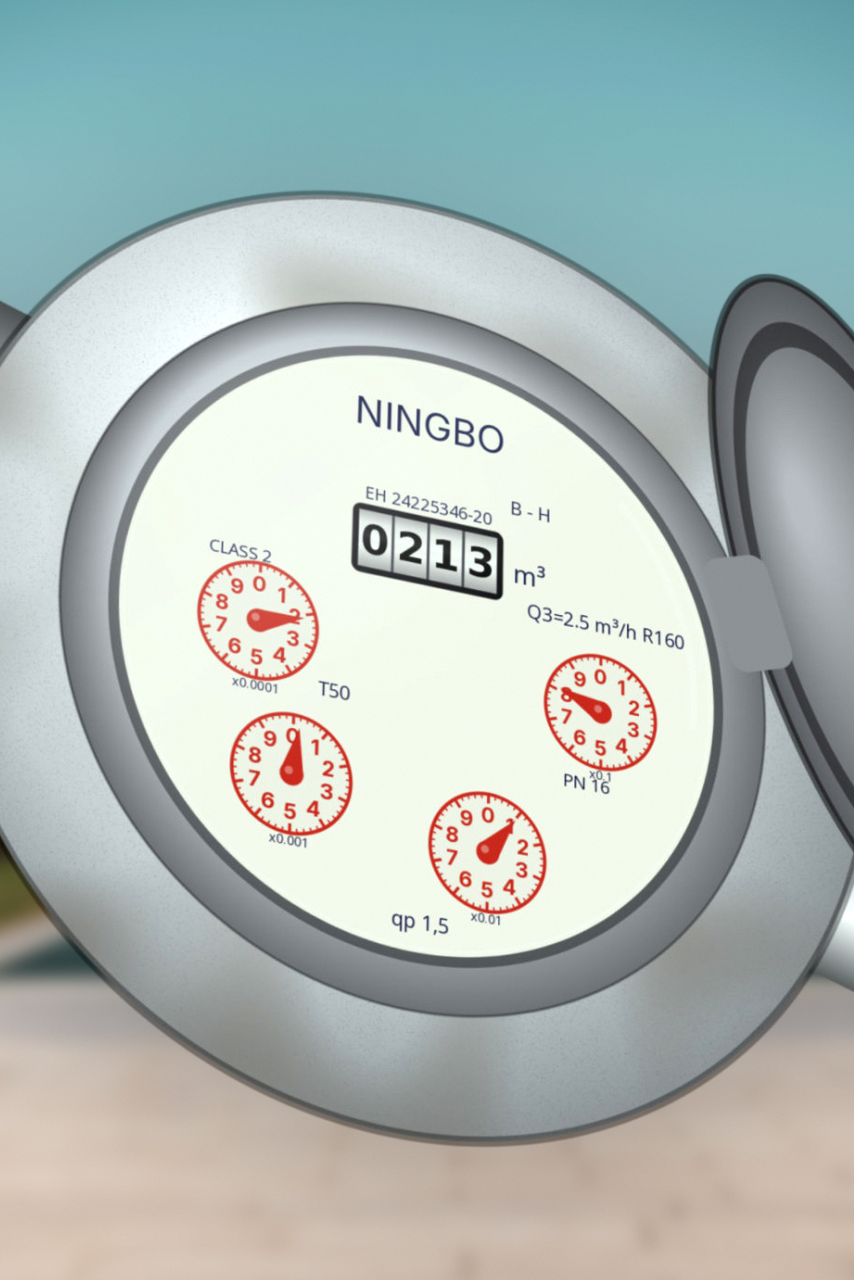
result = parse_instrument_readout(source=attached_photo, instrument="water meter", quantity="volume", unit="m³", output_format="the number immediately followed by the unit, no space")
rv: 213.8102m³
